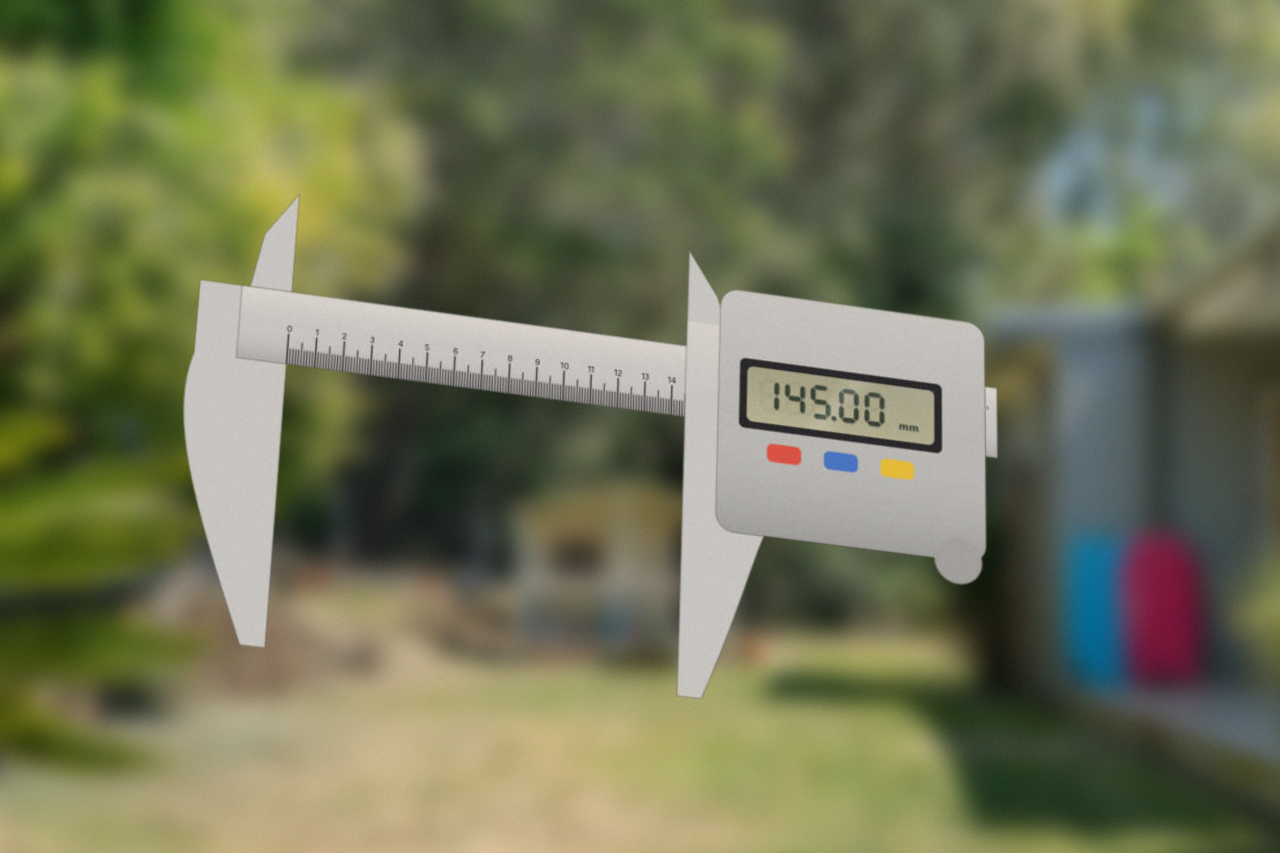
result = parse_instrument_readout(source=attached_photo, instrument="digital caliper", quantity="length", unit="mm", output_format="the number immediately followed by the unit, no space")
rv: 145.00mm
